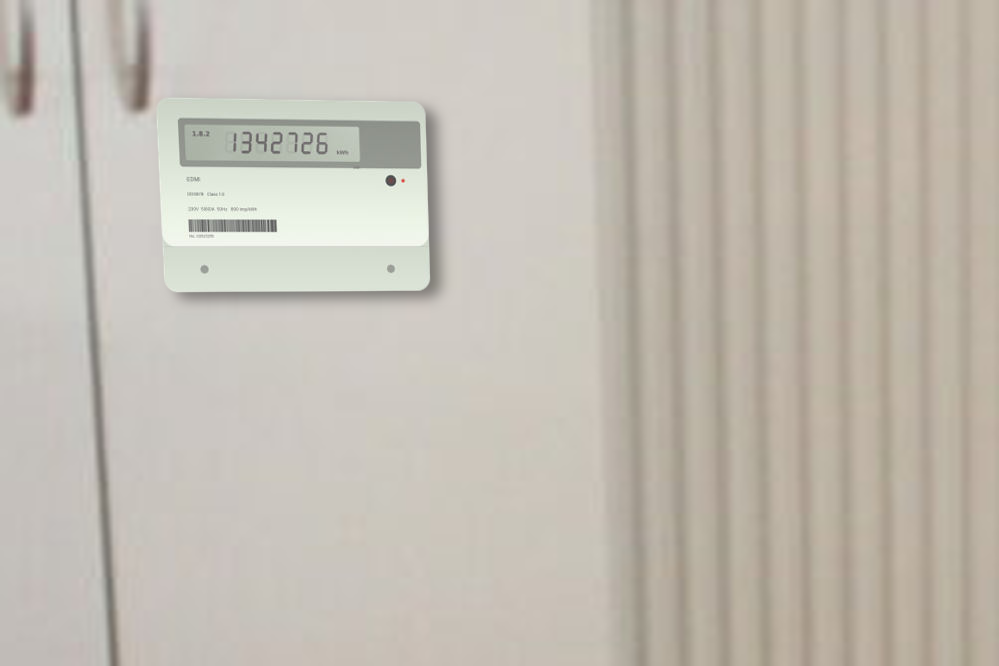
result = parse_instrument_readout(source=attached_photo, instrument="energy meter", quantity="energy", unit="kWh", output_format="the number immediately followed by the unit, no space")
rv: 1342726kWh
